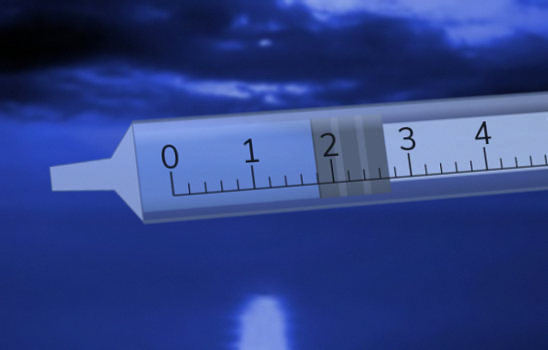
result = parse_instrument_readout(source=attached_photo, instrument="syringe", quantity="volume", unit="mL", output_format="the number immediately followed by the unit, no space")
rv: 1.8mL
